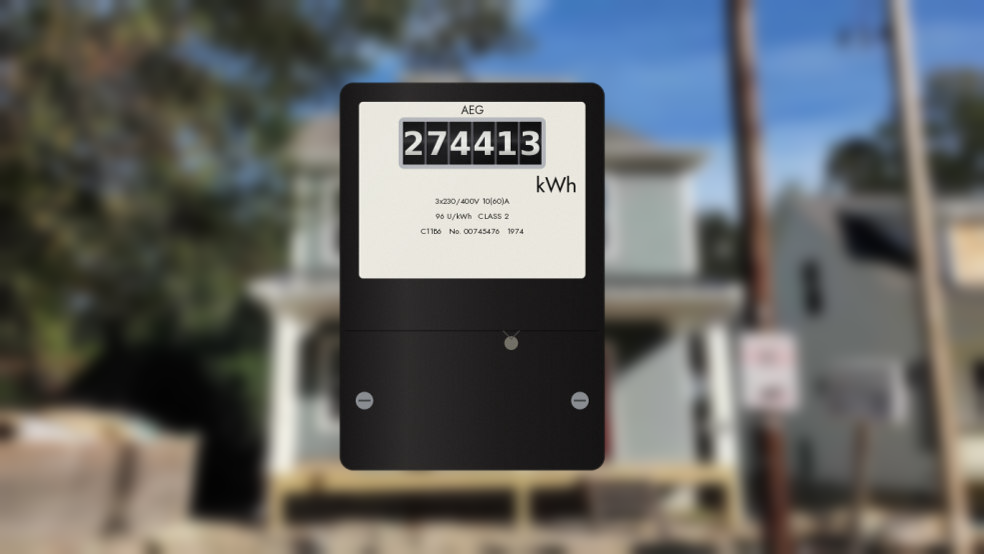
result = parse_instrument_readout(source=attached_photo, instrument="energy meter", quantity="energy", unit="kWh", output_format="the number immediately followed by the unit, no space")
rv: 274413kWh
